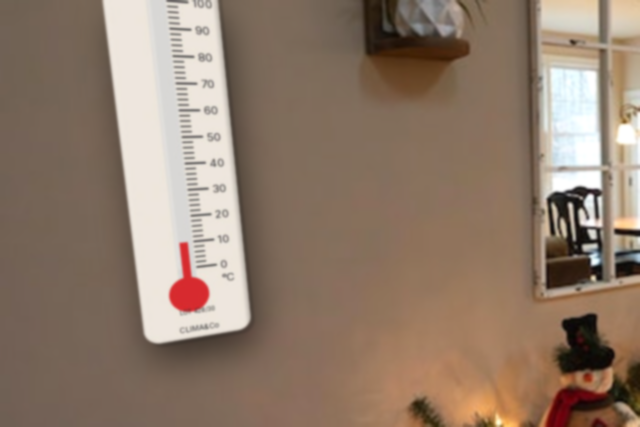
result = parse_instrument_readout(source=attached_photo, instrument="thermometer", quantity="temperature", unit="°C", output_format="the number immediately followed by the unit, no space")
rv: 10°C
